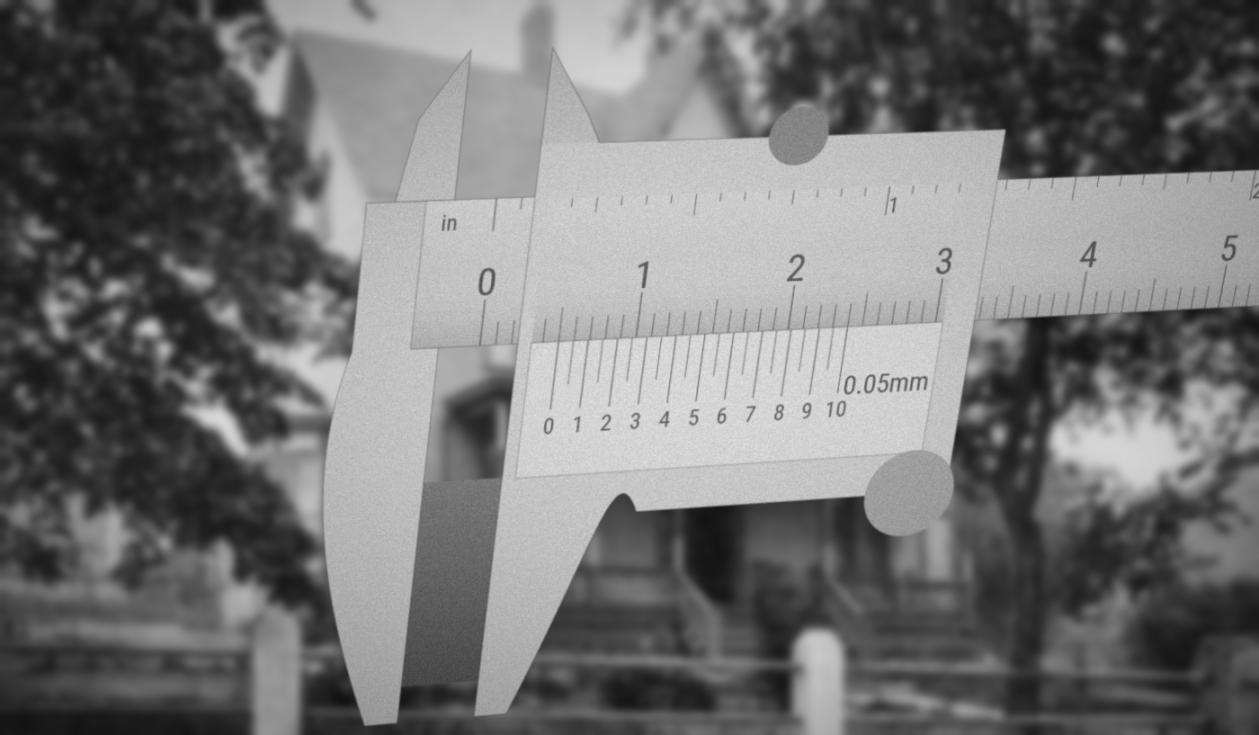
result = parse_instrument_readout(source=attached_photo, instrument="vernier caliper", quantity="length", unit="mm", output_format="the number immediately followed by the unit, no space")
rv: 5.0mm
